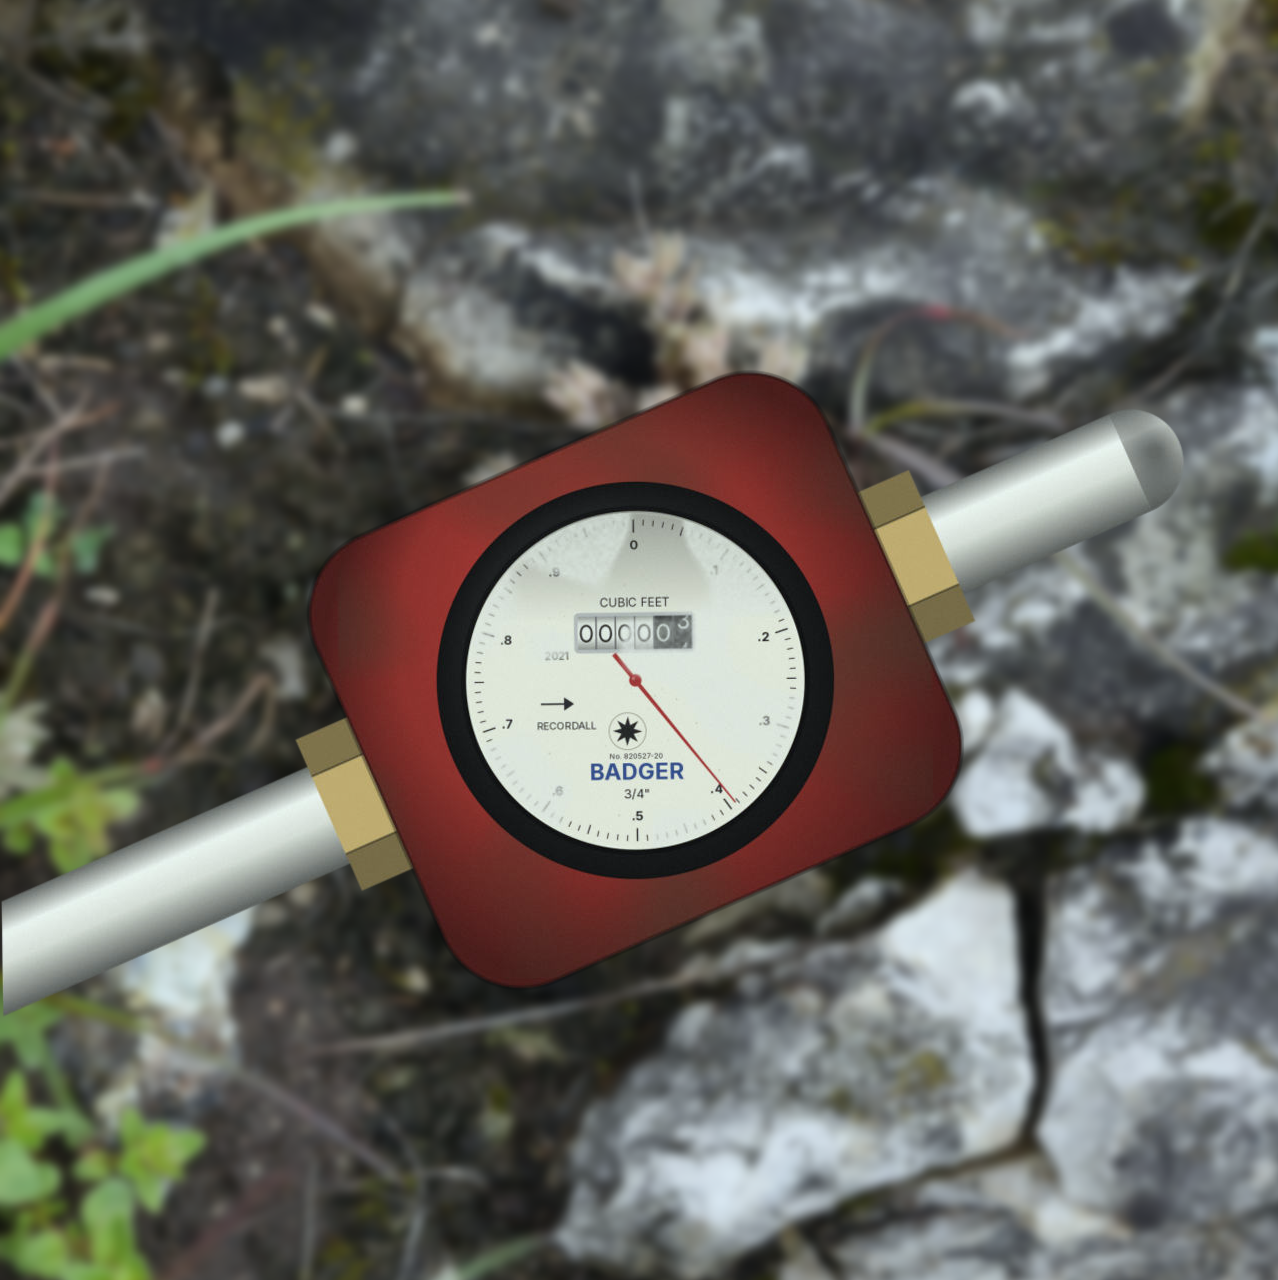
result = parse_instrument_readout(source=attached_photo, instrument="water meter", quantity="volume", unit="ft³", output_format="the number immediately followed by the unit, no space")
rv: 3.39ft³
